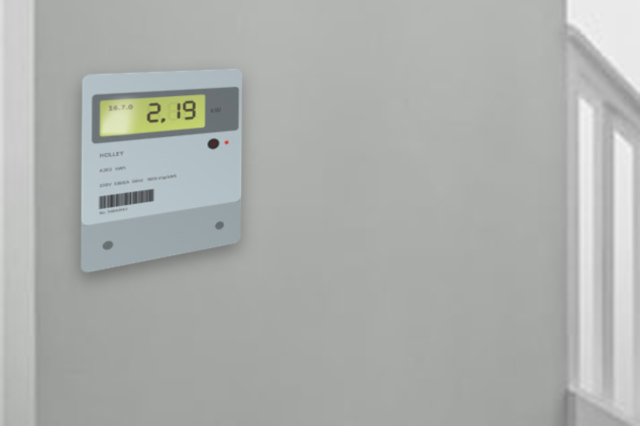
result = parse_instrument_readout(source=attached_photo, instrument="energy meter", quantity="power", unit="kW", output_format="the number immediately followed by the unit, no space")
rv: 2.19kW
